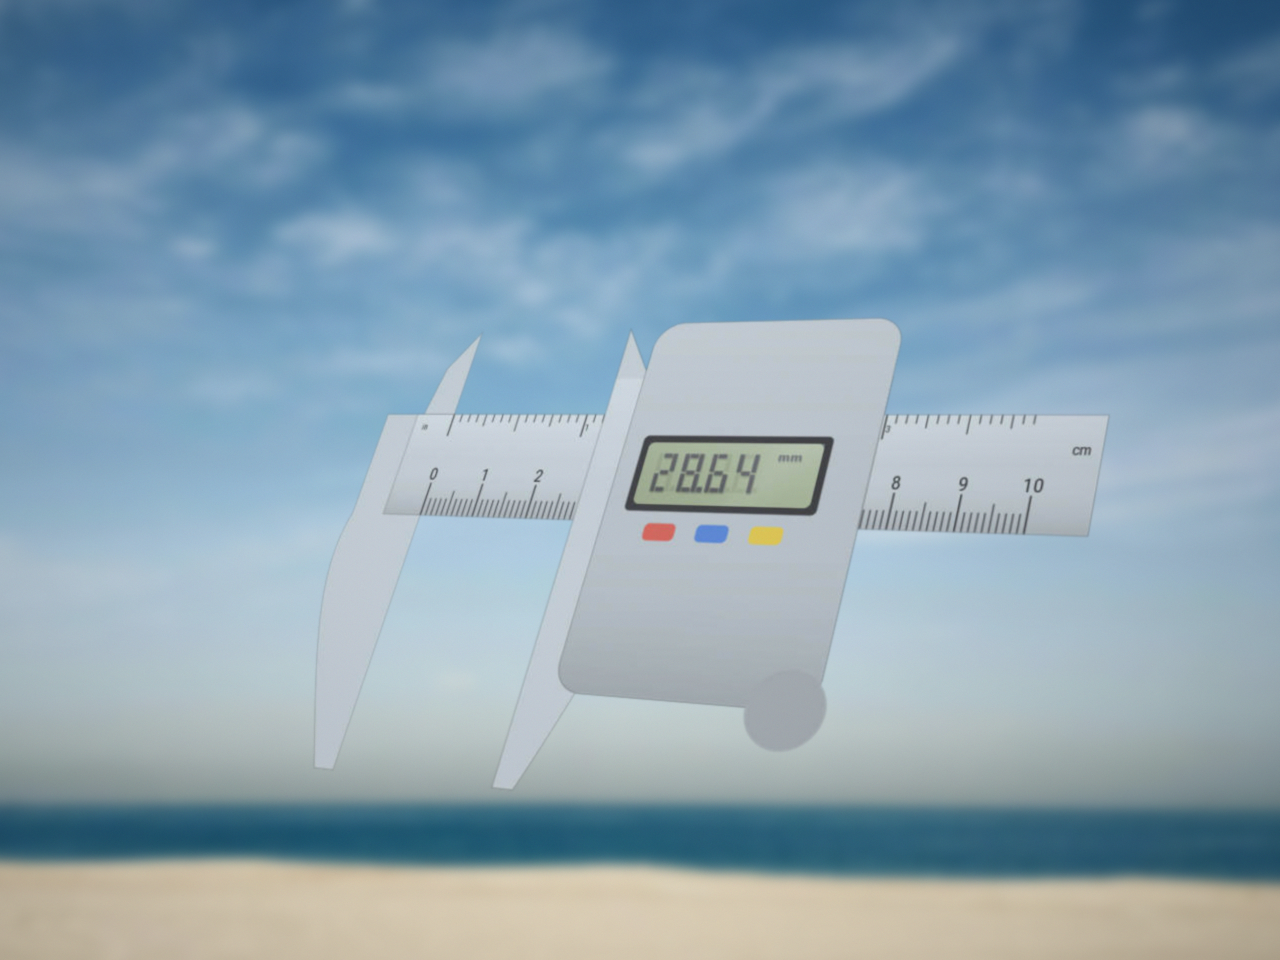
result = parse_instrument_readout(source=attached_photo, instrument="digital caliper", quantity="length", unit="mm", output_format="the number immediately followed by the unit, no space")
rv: 28.64mm
